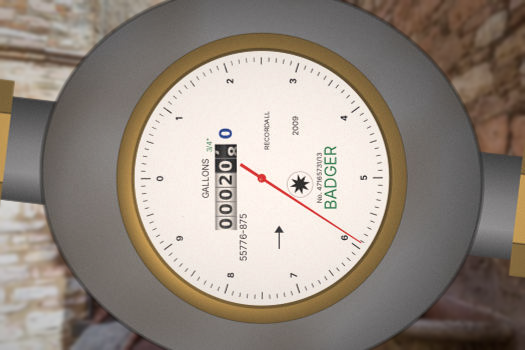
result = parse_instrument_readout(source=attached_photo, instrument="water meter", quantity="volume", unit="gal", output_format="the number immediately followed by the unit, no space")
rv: 2075.9gal
